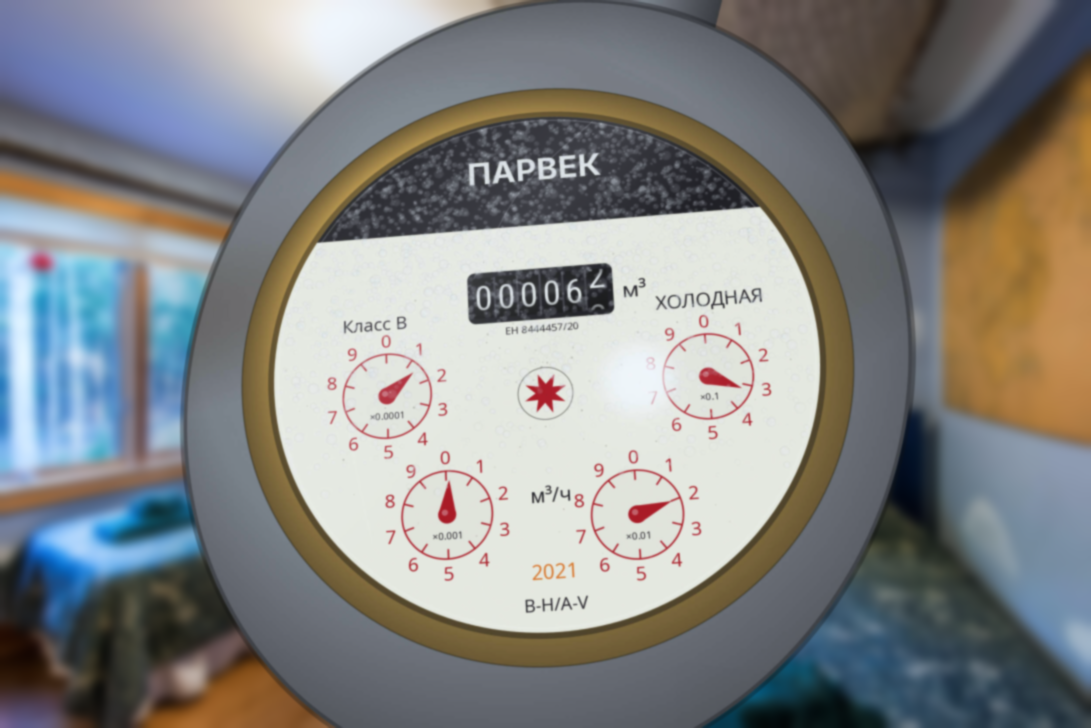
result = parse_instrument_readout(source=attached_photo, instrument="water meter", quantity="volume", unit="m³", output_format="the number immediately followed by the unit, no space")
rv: 62.3201m³
